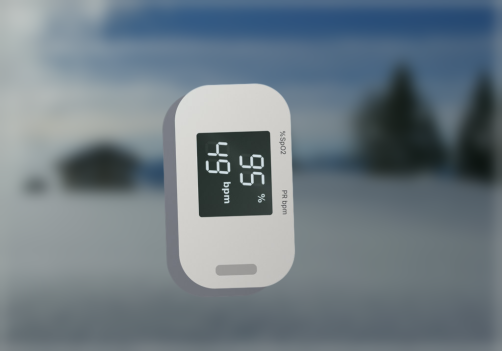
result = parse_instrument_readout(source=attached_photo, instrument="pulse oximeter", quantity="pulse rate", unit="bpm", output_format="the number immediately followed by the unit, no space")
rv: 49bpm
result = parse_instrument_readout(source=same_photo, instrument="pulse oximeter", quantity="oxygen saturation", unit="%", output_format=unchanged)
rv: 95%
